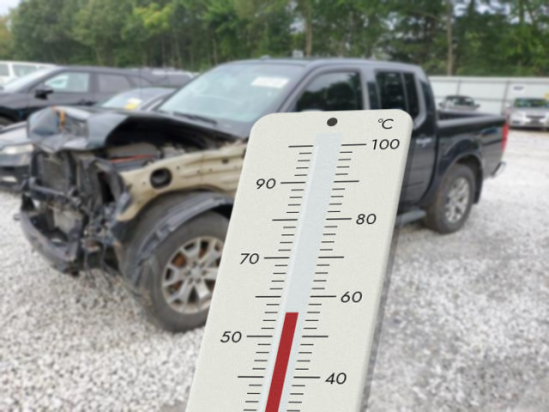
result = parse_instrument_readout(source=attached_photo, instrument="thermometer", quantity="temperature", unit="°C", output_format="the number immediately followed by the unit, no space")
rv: 56°C
